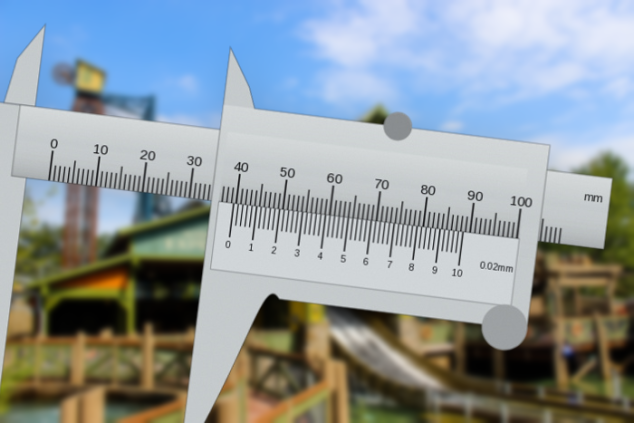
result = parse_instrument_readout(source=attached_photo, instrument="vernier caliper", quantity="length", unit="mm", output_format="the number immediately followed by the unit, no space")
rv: 39.5mm
